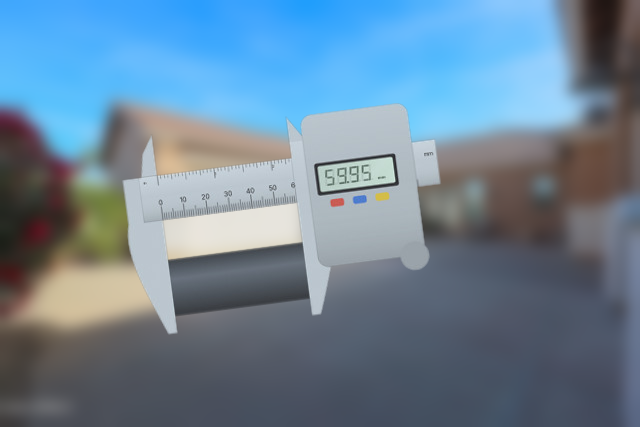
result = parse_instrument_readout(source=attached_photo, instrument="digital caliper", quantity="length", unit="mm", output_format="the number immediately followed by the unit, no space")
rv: 59.95mm
